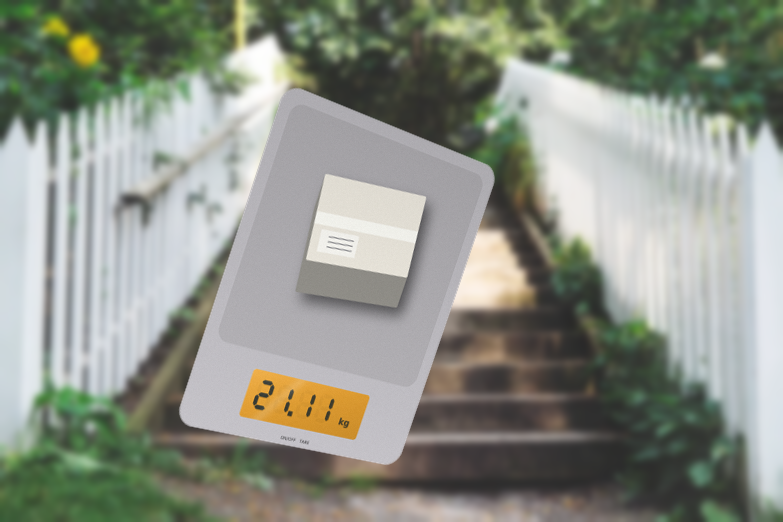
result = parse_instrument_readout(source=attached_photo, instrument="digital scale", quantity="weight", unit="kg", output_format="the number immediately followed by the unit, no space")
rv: 21.11kg
